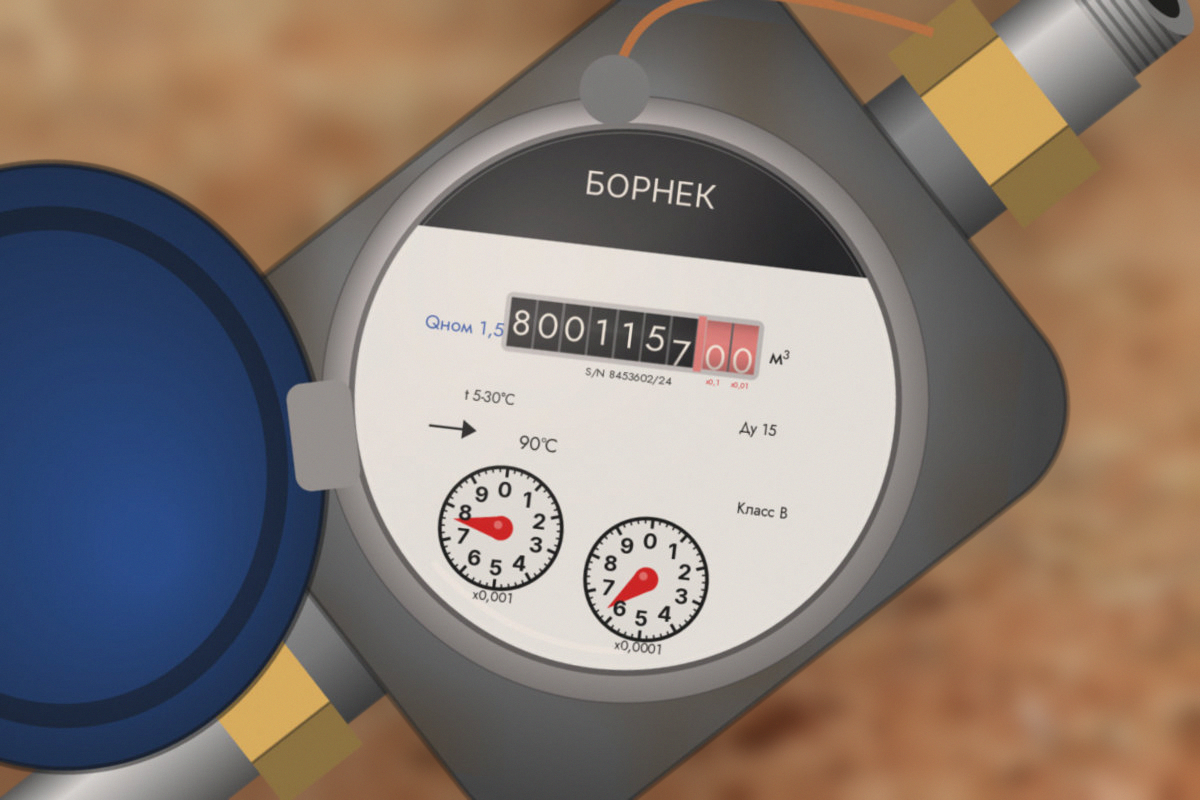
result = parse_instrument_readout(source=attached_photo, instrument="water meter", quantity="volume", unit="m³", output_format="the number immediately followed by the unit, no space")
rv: 8001156.9976m³
